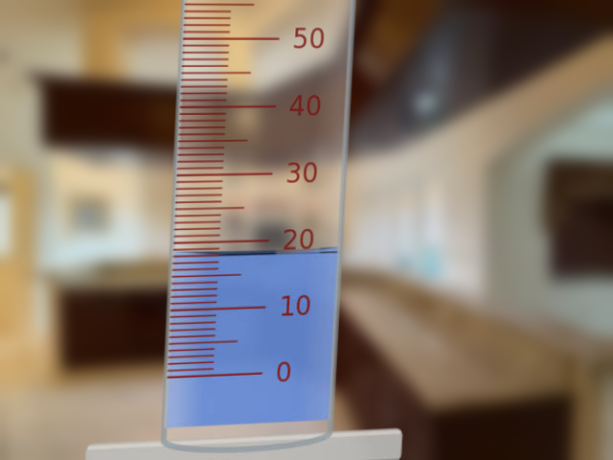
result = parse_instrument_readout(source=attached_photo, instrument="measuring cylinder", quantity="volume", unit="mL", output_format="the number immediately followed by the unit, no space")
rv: 18mL
